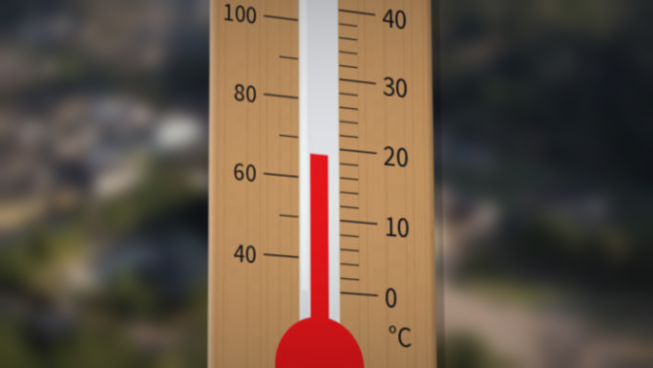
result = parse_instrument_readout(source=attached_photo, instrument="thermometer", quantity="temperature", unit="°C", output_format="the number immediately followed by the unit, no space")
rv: 19°C
